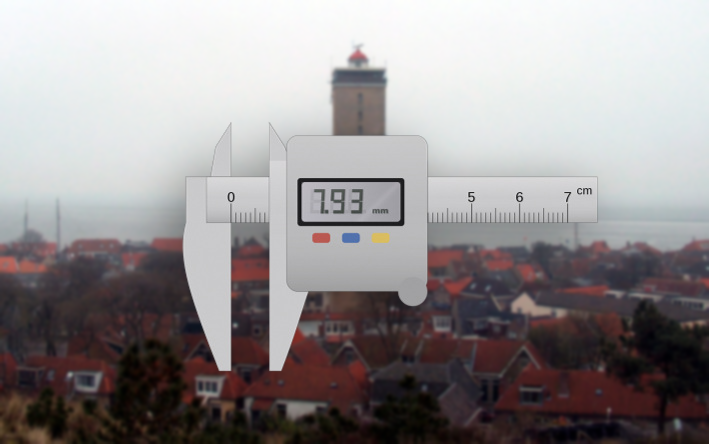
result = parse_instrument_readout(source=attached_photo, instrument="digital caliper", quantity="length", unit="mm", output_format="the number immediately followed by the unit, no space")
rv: 7.93mm
